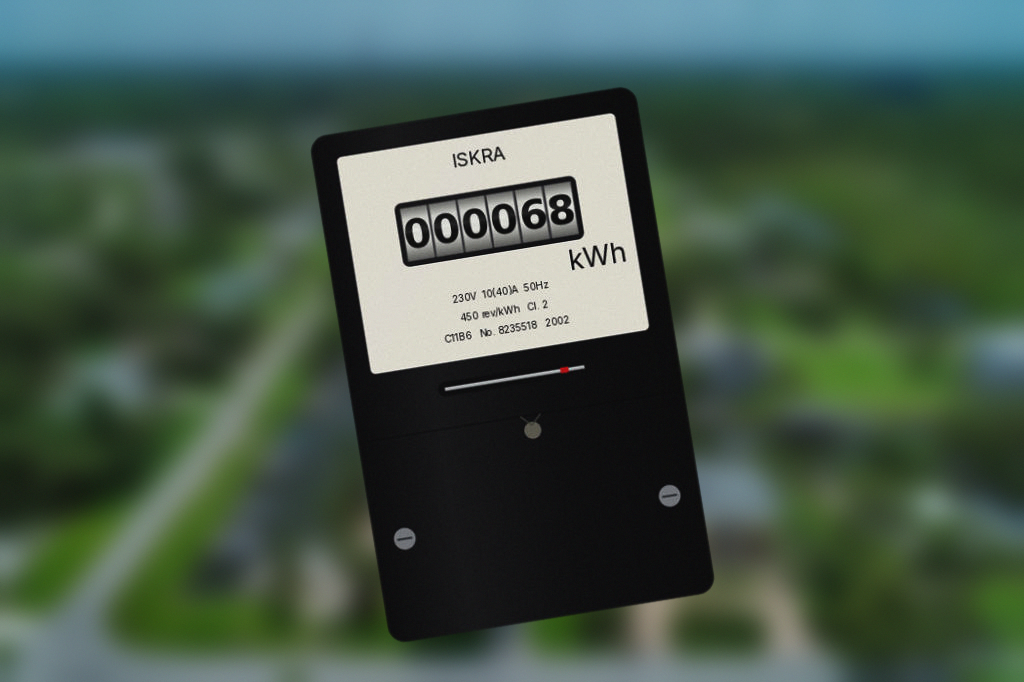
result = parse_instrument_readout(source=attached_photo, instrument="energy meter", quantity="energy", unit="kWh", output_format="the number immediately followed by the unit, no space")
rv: 68kWh
